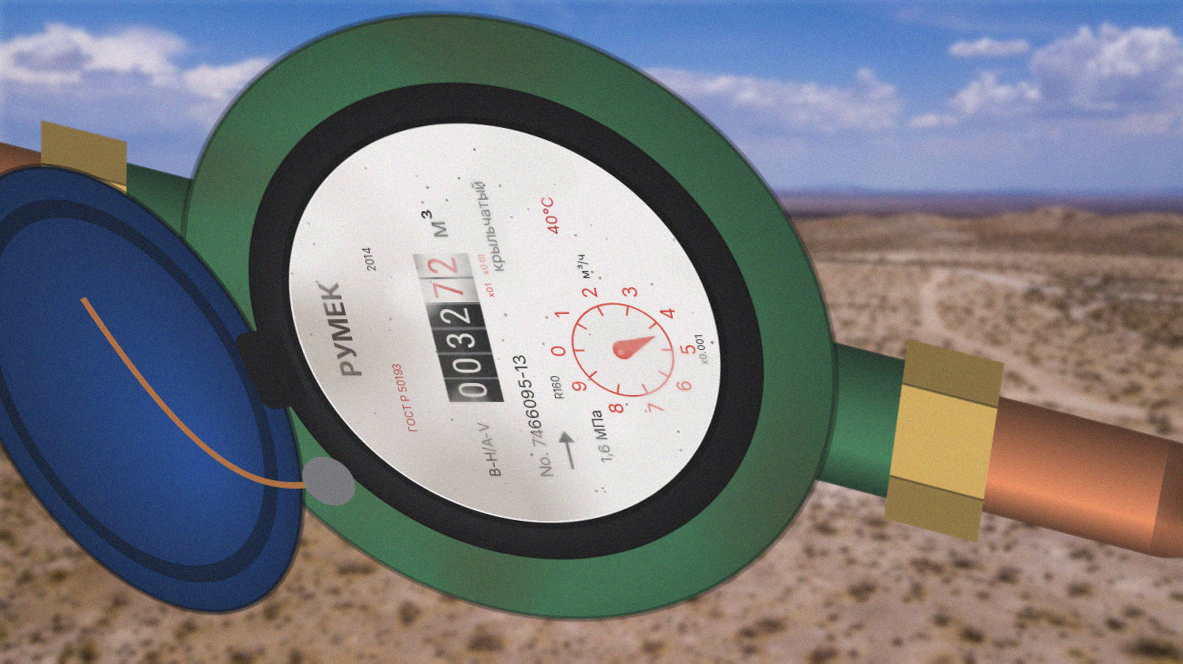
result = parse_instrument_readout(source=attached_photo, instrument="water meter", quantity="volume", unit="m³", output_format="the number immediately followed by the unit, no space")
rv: 32.724m³
